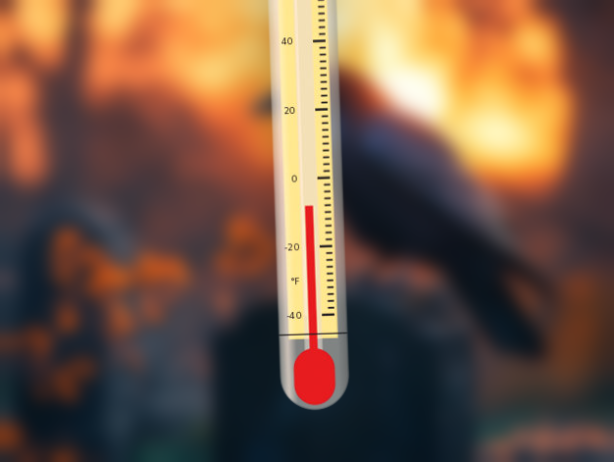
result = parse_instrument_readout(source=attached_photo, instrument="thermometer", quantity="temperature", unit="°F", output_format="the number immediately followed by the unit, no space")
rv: -8°F
